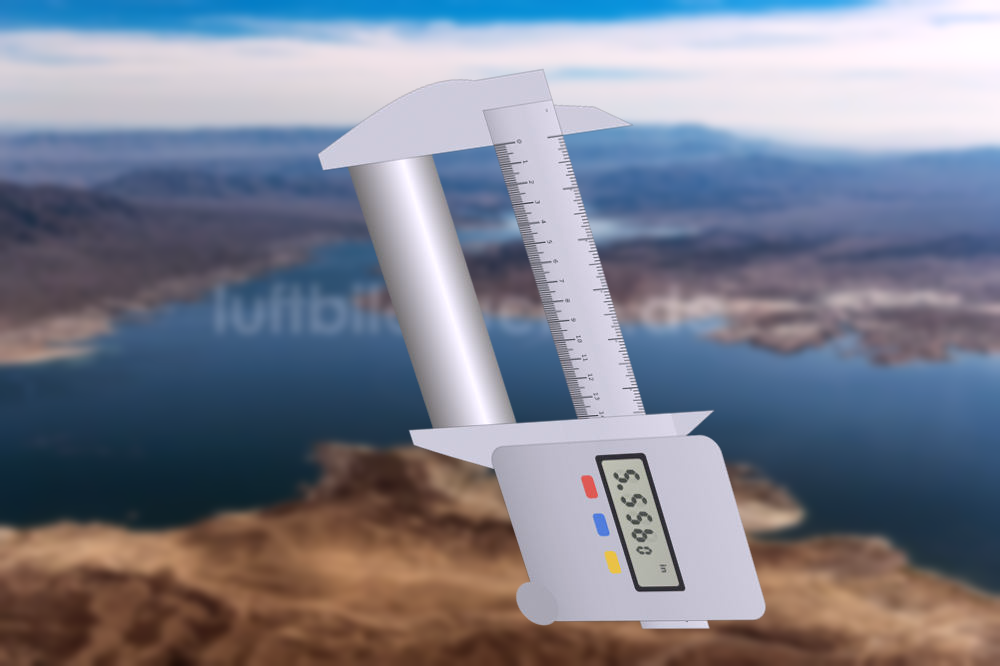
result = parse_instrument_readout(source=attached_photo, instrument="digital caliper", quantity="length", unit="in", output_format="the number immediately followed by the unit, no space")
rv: 5.5560in
